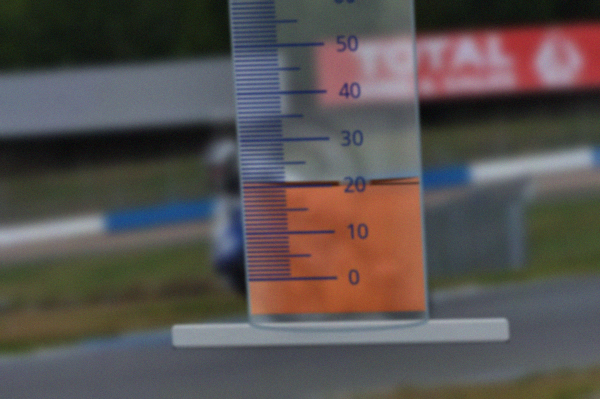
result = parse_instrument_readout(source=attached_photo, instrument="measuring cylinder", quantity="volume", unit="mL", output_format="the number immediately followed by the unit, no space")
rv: 20mL
